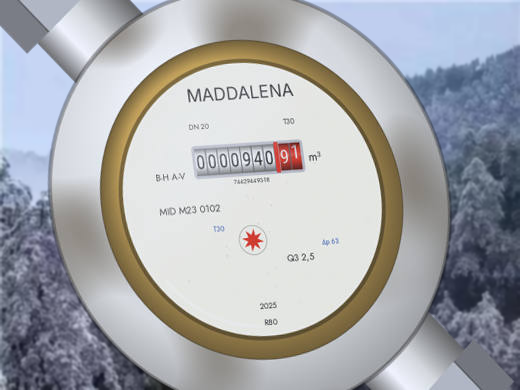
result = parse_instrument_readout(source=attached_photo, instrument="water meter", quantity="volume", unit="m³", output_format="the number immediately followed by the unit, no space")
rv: 940.91m³
